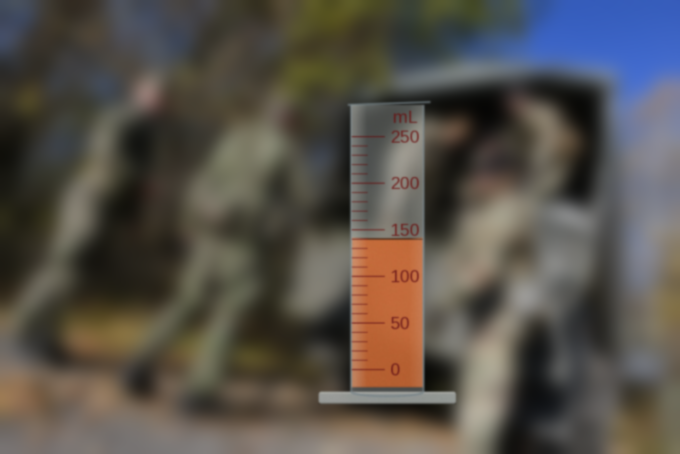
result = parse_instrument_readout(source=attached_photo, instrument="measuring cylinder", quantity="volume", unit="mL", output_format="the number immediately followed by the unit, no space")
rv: 140mL
